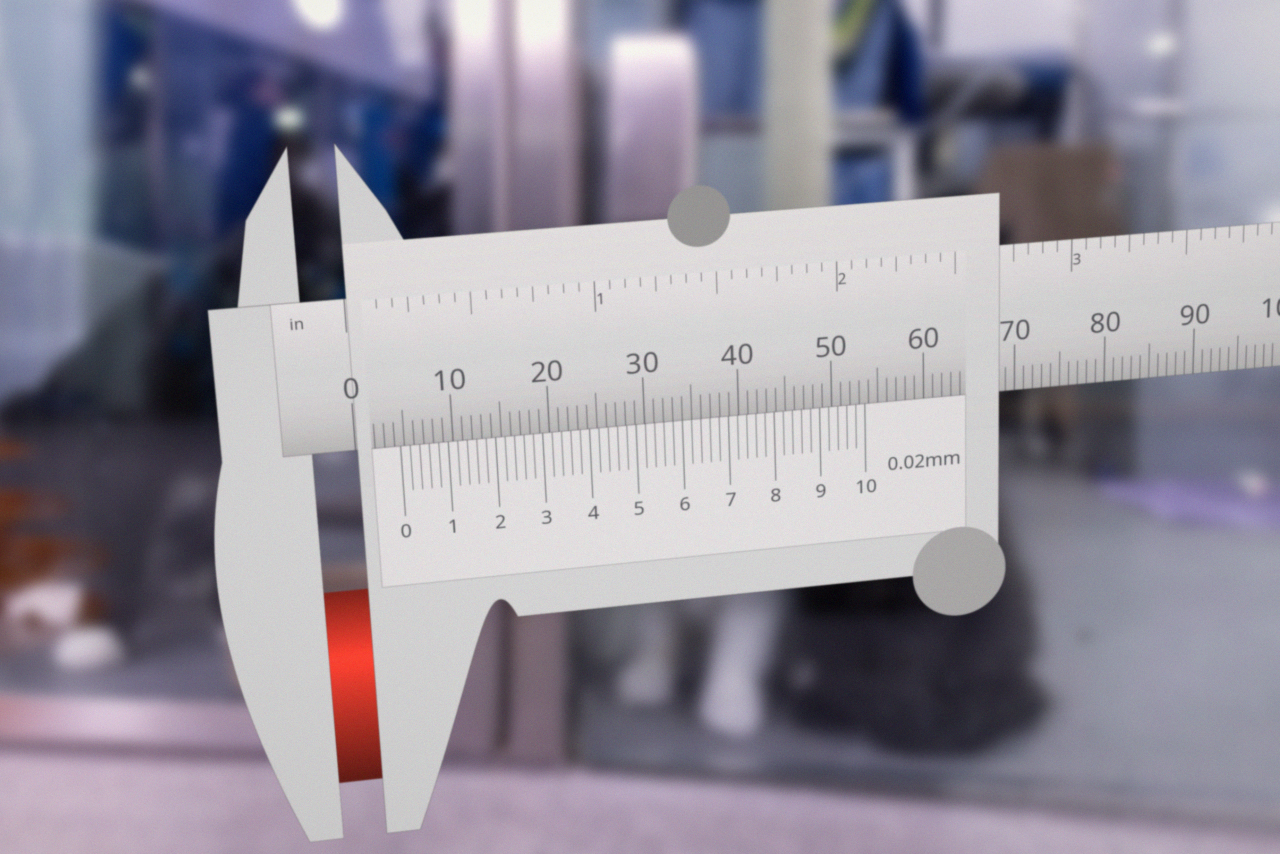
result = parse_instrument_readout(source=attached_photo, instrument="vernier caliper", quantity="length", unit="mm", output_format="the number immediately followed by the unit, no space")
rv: 4.6mm
